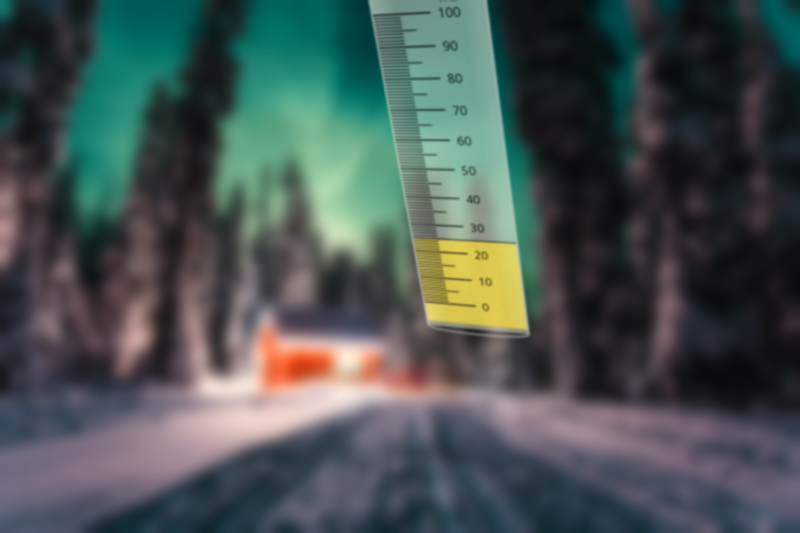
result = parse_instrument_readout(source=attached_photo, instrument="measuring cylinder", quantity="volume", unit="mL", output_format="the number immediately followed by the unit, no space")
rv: 25mL
